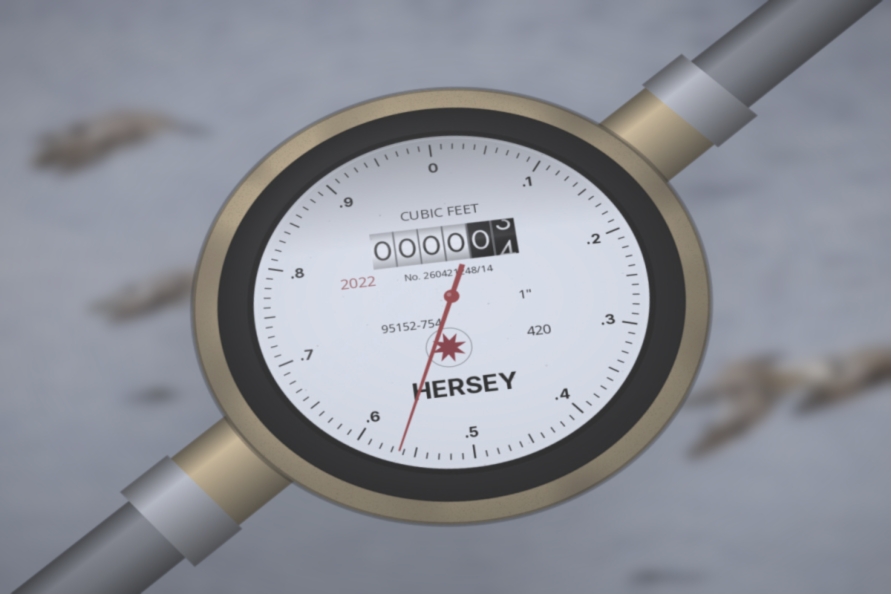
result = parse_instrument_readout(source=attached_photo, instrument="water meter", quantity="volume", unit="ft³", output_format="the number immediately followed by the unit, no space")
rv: 3.56ft³
